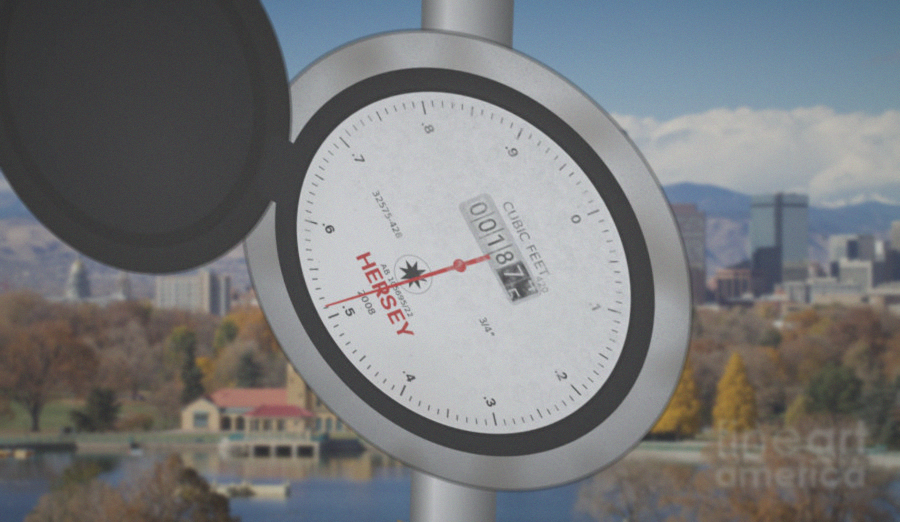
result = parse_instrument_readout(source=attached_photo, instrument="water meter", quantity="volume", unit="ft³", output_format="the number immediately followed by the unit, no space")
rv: 1874.51ft³
